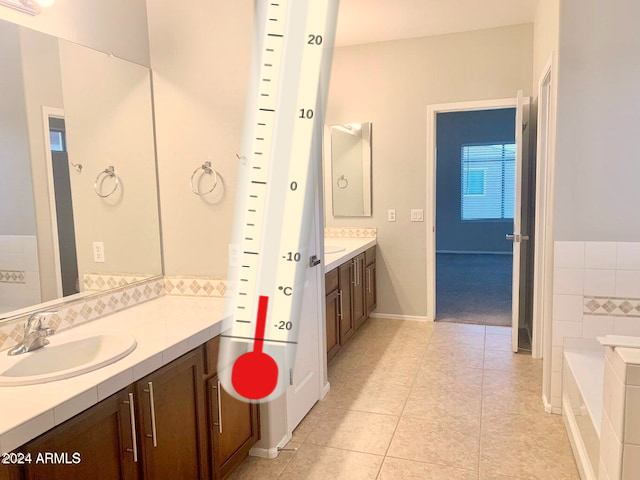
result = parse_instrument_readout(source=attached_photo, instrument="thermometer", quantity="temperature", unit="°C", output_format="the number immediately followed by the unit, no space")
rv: -16°C
